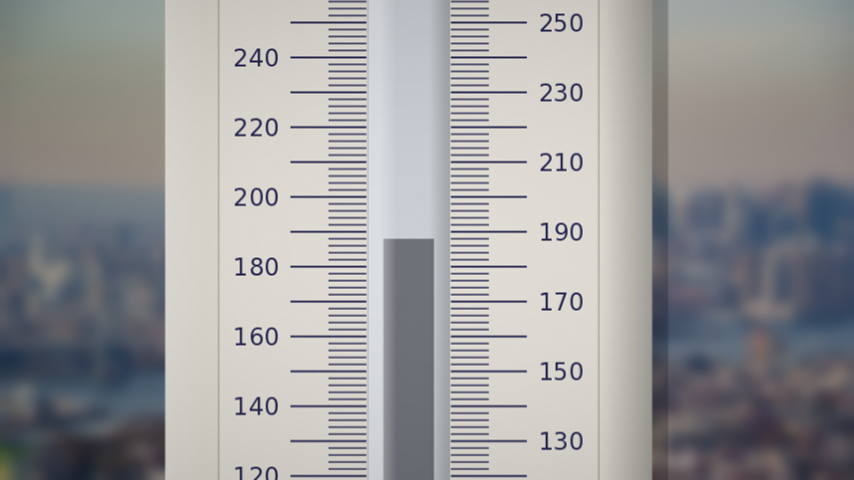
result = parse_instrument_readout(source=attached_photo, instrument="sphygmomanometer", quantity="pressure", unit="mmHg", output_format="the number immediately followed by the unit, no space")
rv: 188mmHg
